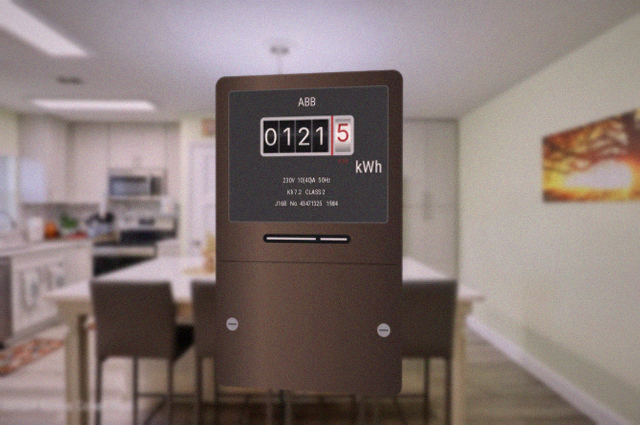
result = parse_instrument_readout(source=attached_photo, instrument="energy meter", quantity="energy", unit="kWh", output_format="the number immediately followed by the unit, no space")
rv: 121.5kWh
